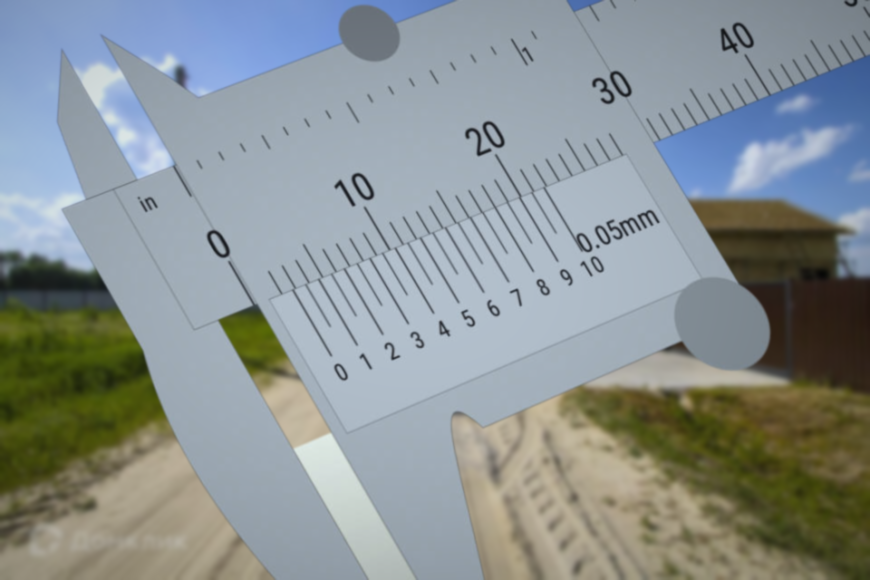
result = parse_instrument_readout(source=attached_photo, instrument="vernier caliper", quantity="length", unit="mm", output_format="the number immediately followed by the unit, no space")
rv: 2.8mm
